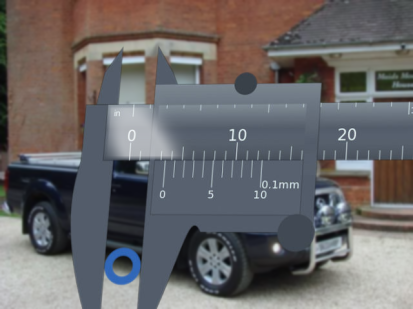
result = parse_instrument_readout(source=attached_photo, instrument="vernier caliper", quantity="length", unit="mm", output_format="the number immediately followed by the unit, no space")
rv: 3.4mm
